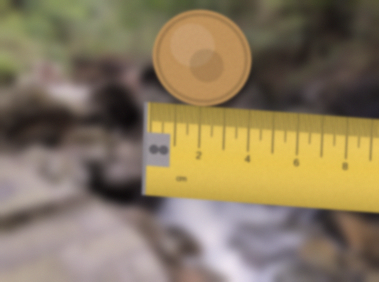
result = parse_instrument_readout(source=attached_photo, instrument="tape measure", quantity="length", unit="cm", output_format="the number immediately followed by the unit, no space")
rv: 4cm
